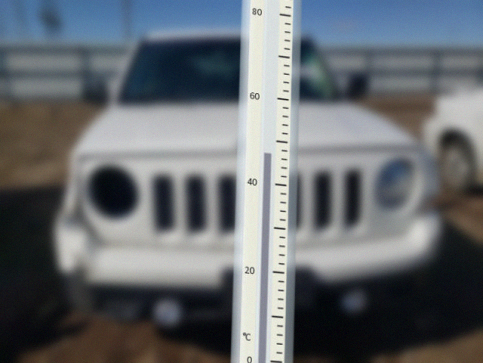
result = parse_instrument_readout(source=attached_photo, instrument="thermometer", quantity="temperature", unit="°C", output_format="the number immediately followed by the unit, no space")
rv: 47°C
